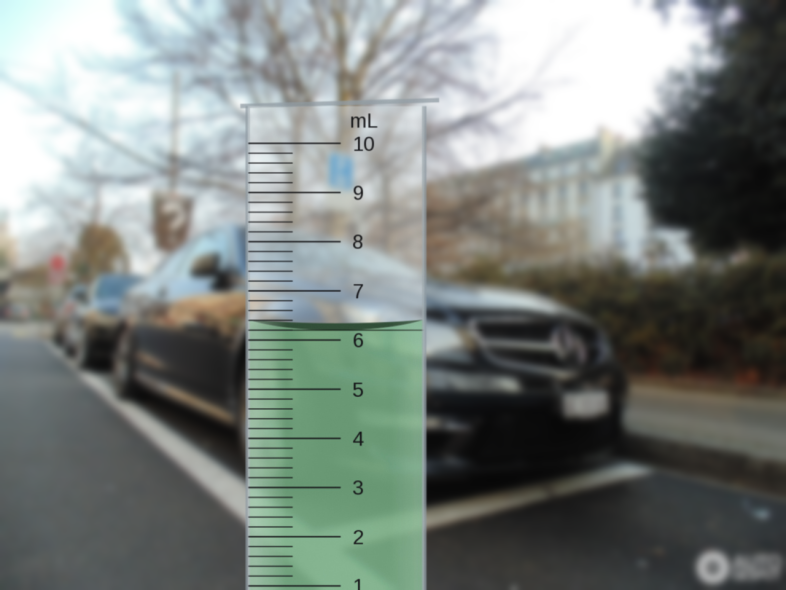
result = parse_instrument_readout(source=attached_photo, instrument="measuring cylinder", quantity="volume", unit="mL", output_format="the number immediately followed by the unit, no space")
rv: 6.2mL
